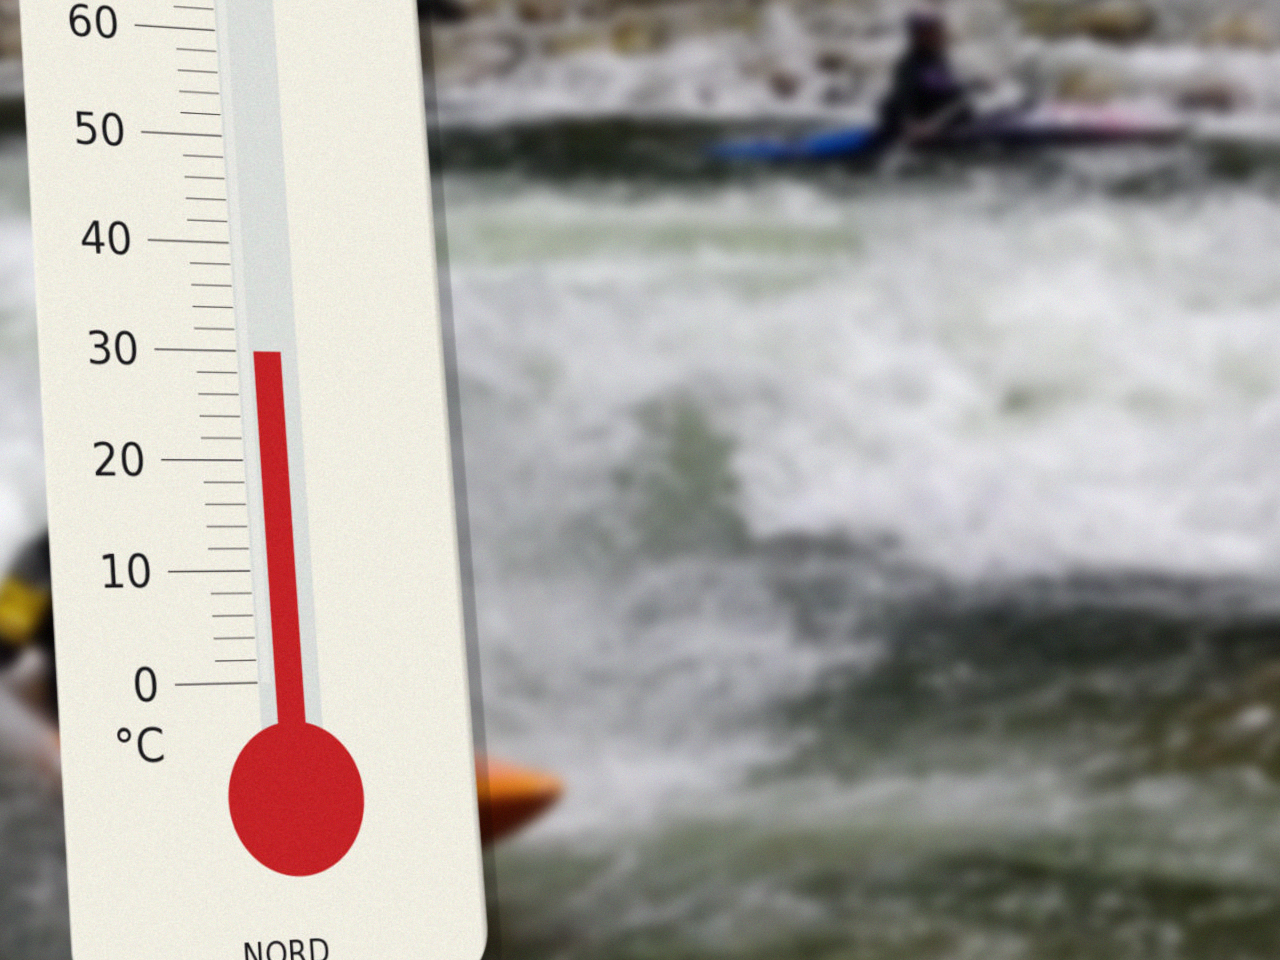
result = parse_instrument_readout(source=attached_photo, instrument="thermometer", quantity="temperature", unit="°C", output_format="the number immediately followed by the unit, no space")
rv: 30°C
